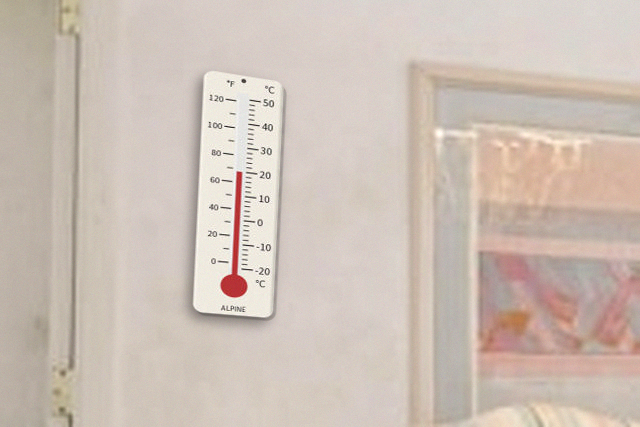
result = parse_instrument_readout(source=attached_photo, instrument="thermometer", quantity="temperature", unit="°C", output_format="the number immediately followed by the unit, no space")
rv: 20°C
